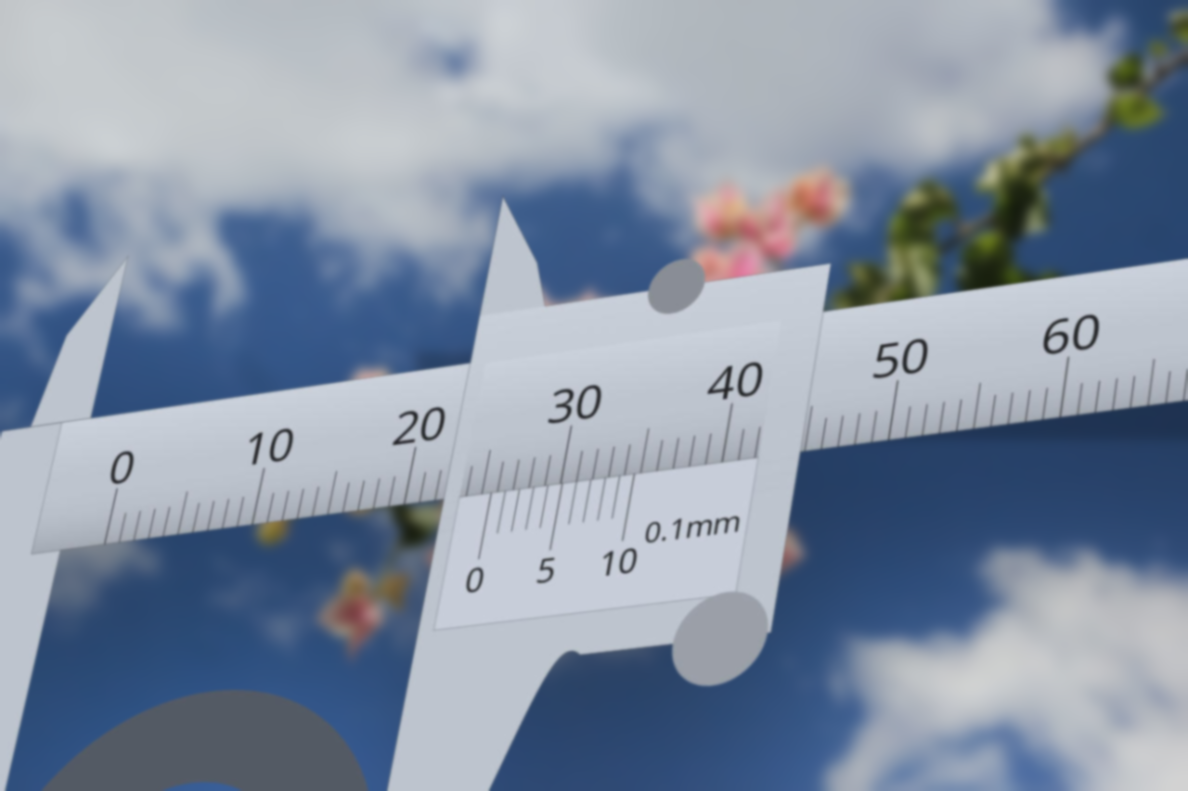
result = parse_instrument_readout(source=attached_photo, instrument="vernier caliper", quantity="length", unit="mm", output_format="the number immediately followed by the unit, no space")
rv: 25.6mm
